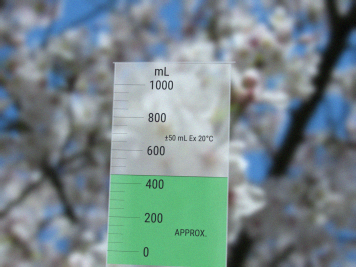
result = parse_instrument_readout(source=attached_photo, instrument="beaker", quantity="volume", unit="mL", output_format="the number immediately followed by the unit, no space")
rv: 450mL
